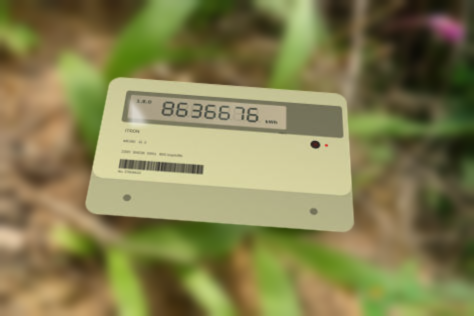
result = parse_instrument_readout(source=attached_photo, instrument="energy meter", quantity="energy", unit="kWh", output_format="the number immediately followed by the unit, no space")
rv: 8636676kWh
